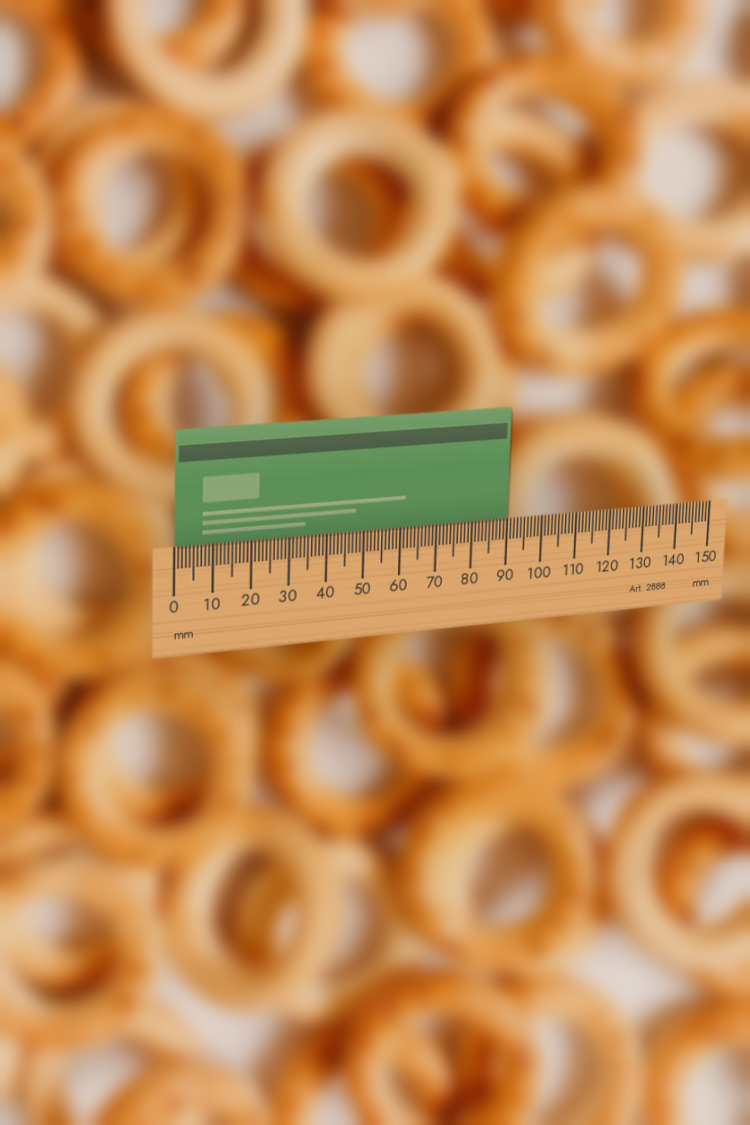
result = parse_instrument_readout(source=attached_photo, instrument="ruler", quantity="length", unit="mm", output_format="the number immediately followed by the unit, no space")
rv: 90mm
